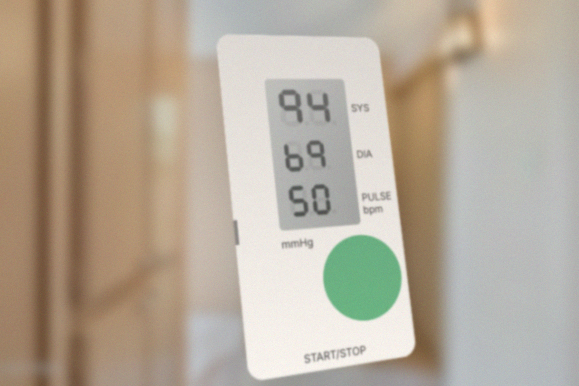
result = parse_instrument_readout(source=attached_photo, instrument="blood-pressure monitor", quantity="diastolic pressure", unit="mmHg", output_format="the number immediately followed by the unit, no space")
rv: 69mmHg
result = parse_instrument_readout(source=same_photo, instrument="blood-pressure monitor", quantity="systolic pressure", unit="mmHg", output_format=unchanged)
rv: 94mmHg
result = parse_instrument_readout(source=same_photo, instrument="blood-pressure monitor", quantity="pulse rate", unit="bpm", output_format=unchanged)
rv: 50bpm
